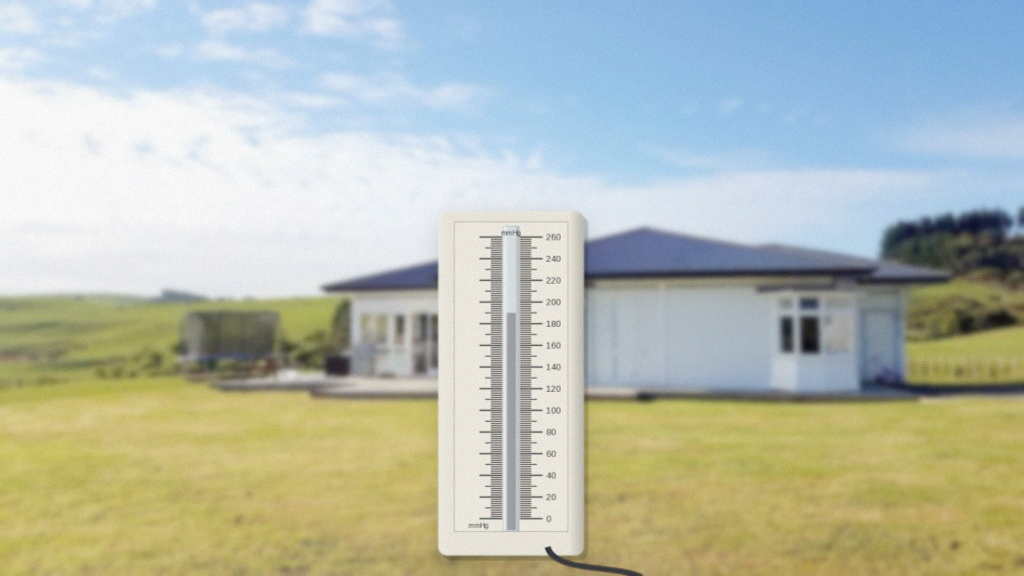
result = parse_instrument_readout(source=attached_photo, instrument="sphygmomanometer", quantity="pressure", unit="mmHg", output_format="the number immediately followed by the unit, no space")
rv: 190mmHg
